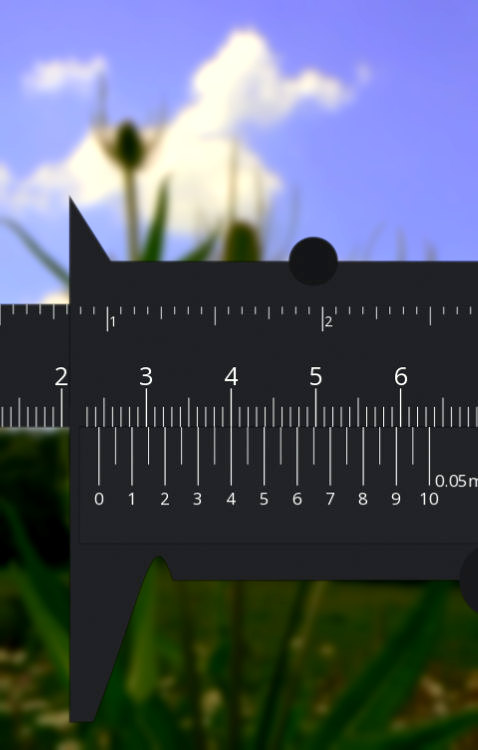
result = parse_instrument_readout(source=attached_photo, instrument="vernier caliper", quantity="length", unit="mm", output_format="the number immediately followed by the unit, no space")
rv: 24.4mm
